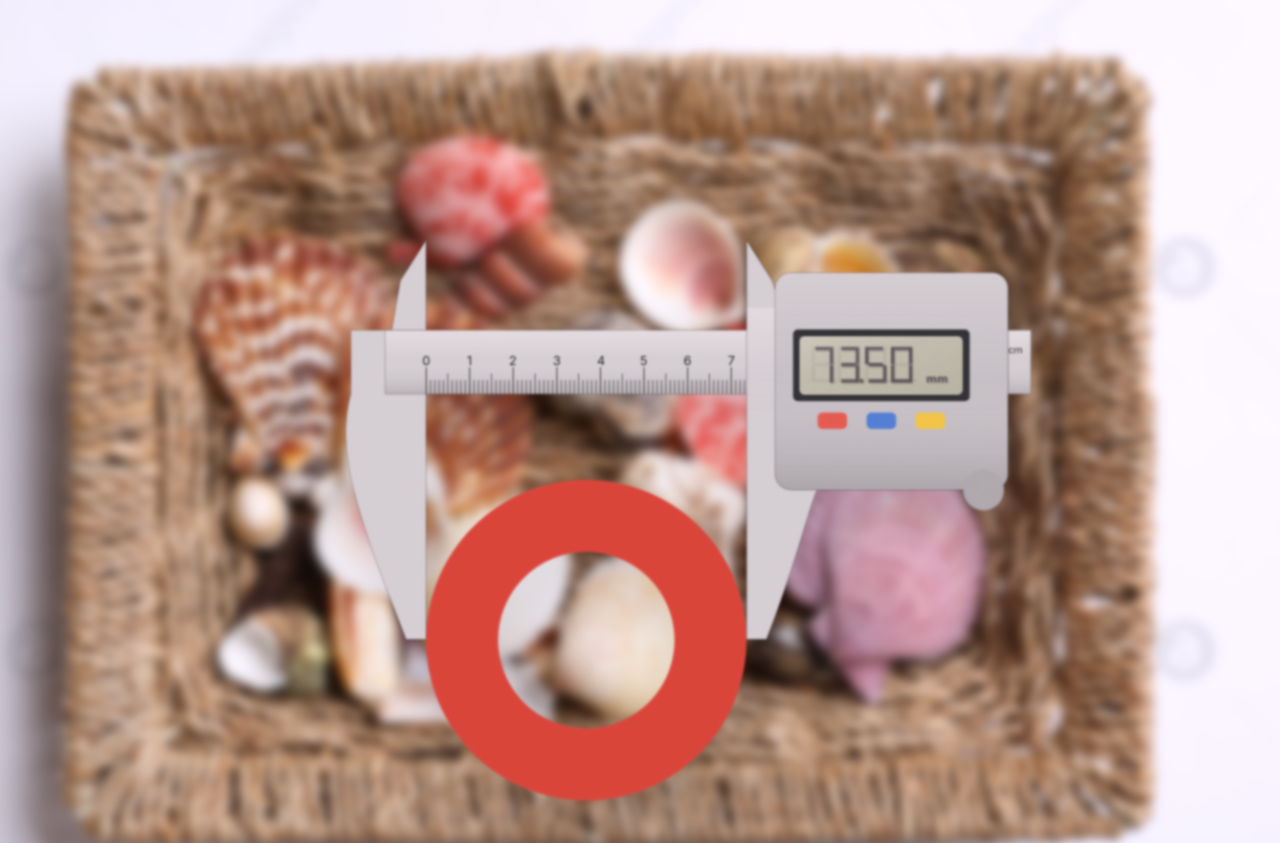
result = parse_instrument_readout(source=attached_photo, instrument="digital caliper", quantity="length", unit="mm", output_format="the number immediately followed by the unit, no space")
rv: 73.50mm
